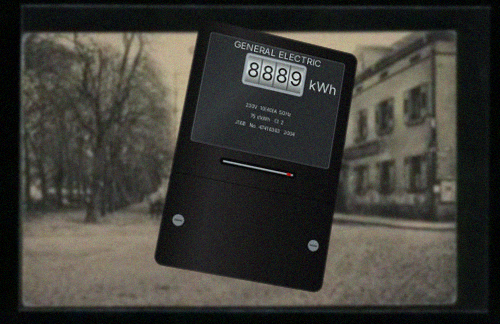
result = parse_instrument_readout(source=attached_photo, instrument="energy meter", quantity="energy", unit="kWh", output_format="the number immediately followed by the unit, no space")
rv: 8889kWh
